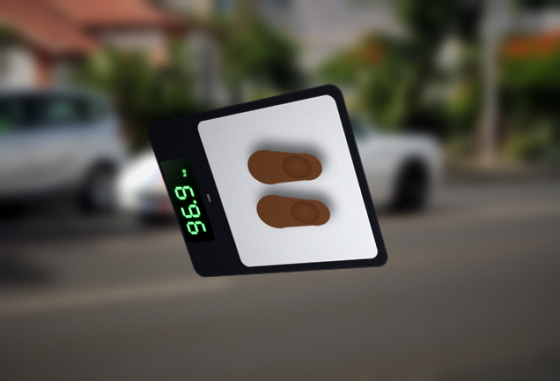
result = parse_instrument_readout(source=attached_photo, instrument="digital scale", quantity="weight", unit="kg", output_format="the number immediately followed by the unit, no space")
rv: 96.9kg
